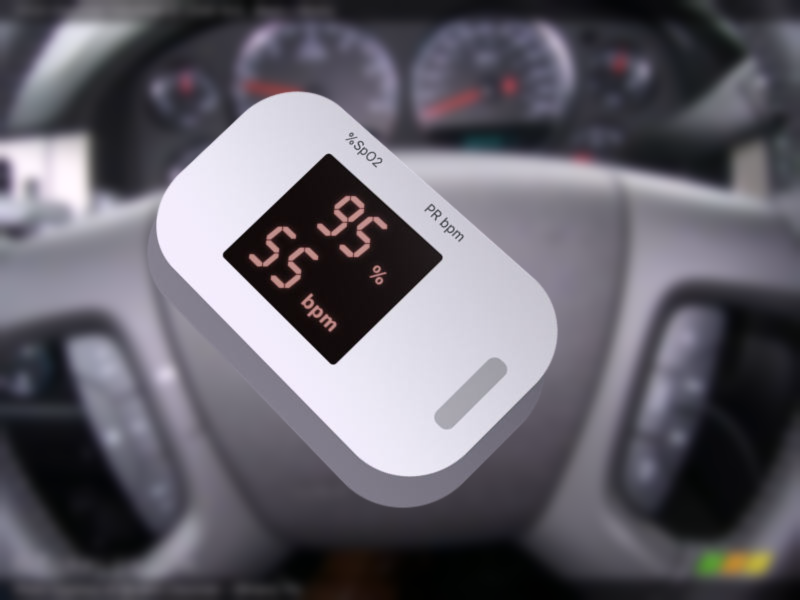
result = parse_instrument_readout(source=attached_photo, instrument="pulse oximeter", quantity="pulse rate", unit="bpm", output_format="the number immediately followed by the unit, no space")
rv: 55bpm
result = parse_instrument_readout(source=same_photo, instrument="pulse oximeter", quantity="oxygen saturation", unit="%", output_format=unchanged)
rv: 95%
